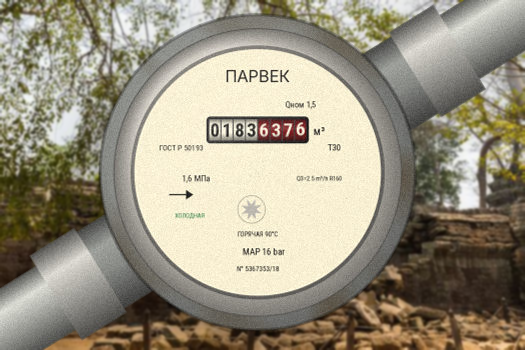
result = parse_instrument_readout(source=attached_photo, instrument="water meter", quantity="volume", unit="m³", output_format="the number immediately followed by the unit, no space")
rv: 183.6376m³
